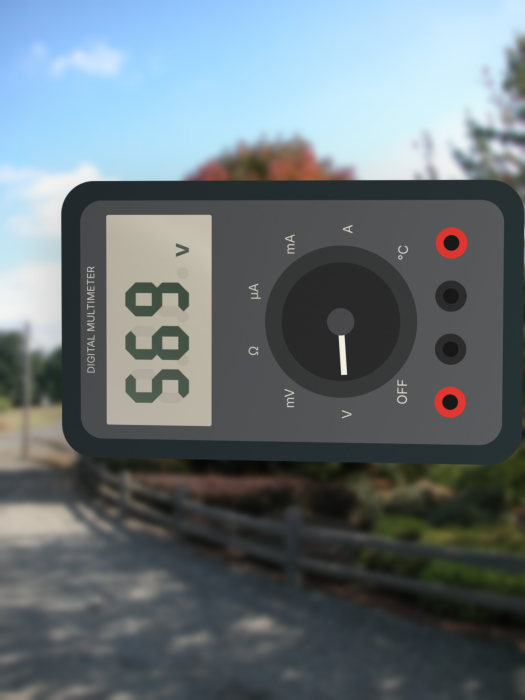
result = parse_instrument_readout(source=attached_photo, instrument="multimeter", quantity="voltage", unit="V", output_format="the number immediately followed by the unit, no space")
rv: 569V
